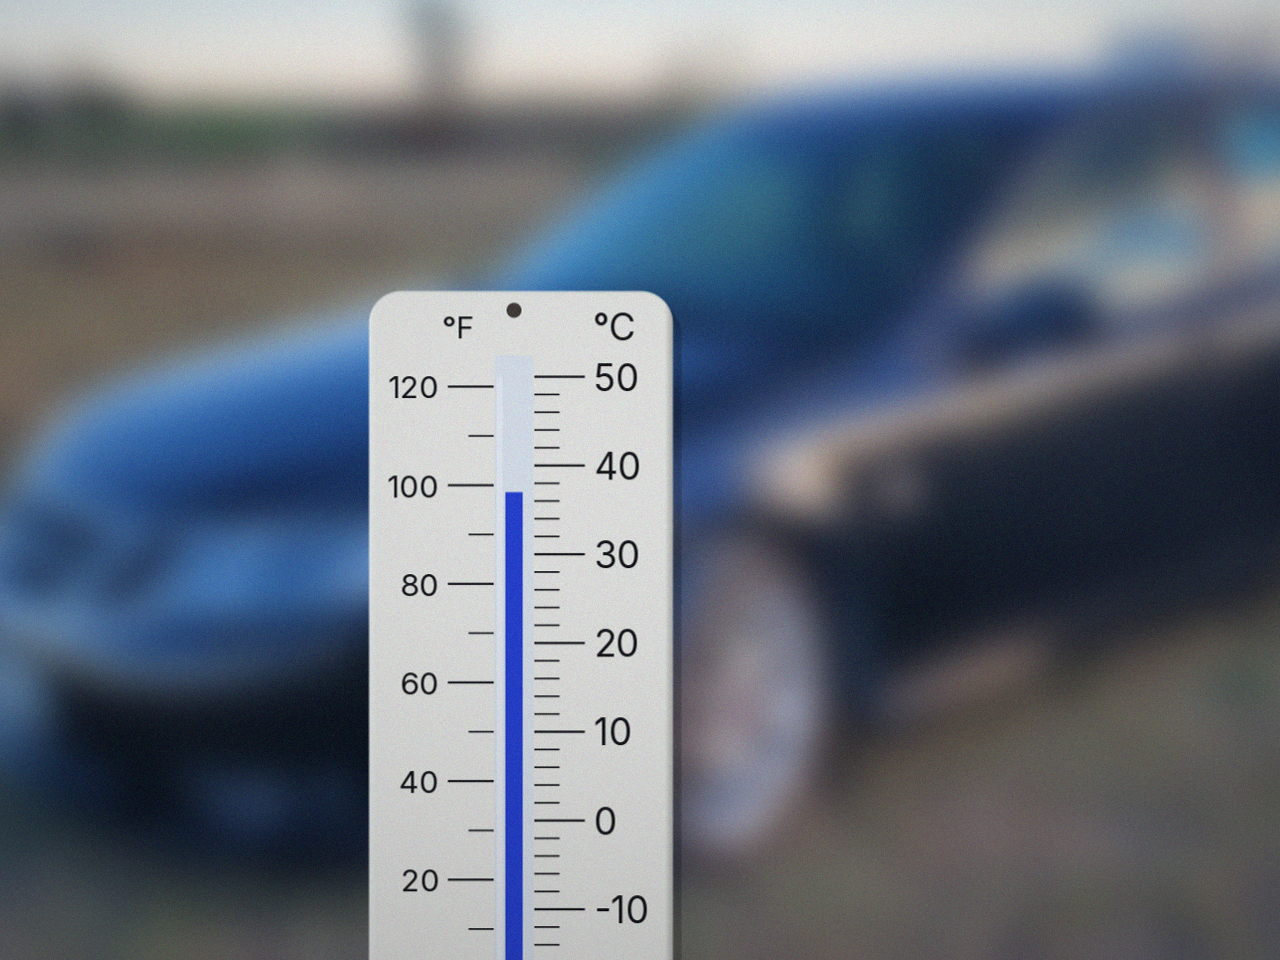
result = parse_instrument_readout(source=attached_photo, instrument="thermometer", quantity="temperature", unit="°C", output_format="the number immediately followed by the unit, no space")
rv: 37°C
